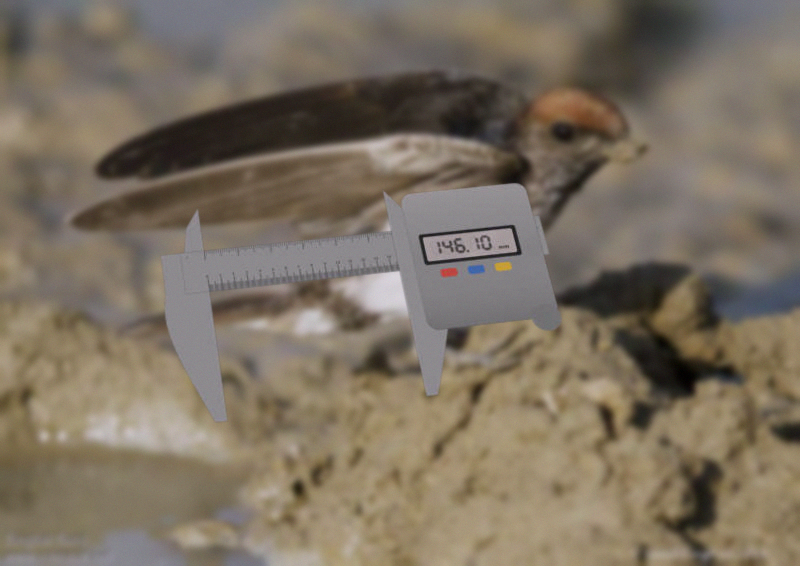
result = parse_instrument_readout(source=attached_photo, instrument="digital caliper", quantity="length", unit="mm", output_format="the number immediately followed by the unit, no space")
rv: 146.10mm
